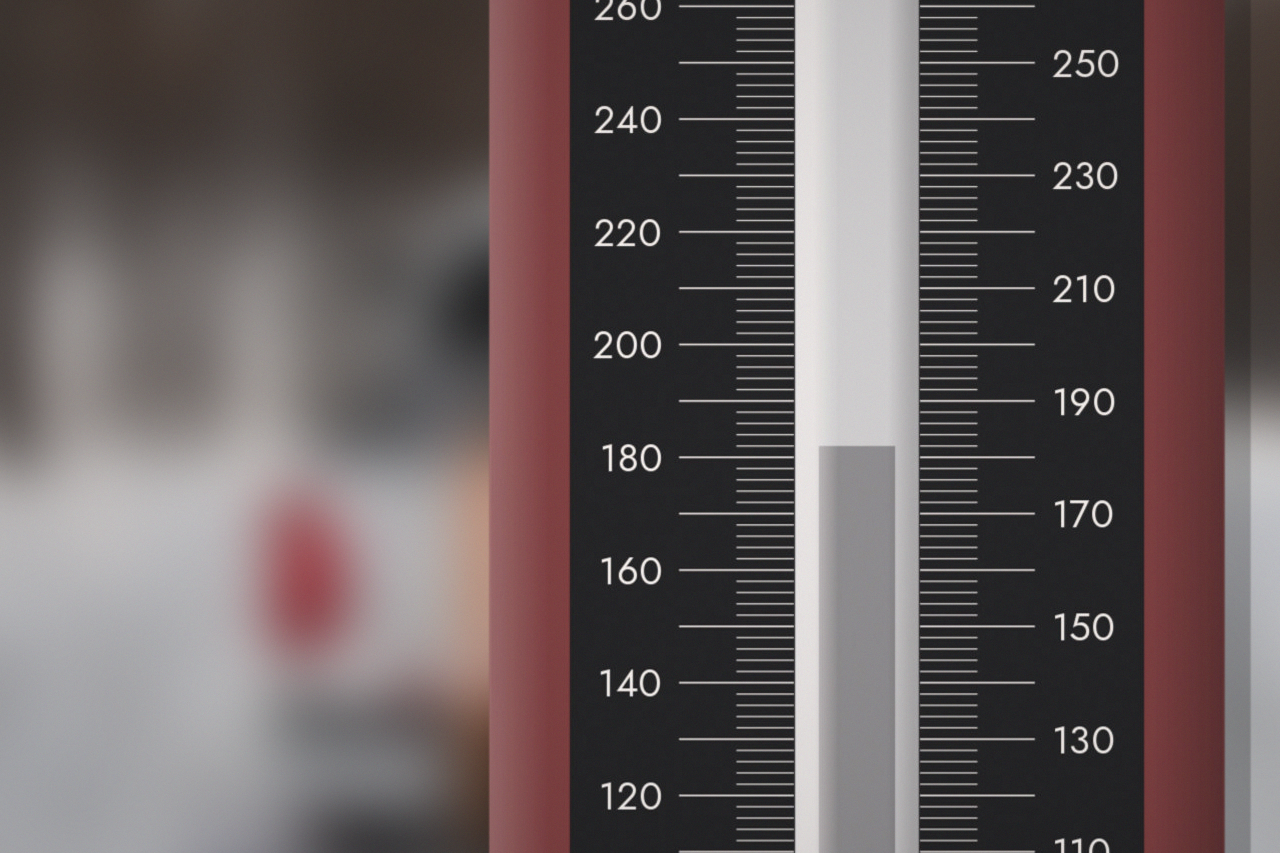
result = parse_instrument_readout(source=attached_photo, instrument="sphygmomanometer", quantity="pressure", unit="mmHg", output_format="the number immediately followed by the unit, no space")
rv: 182mmHg
